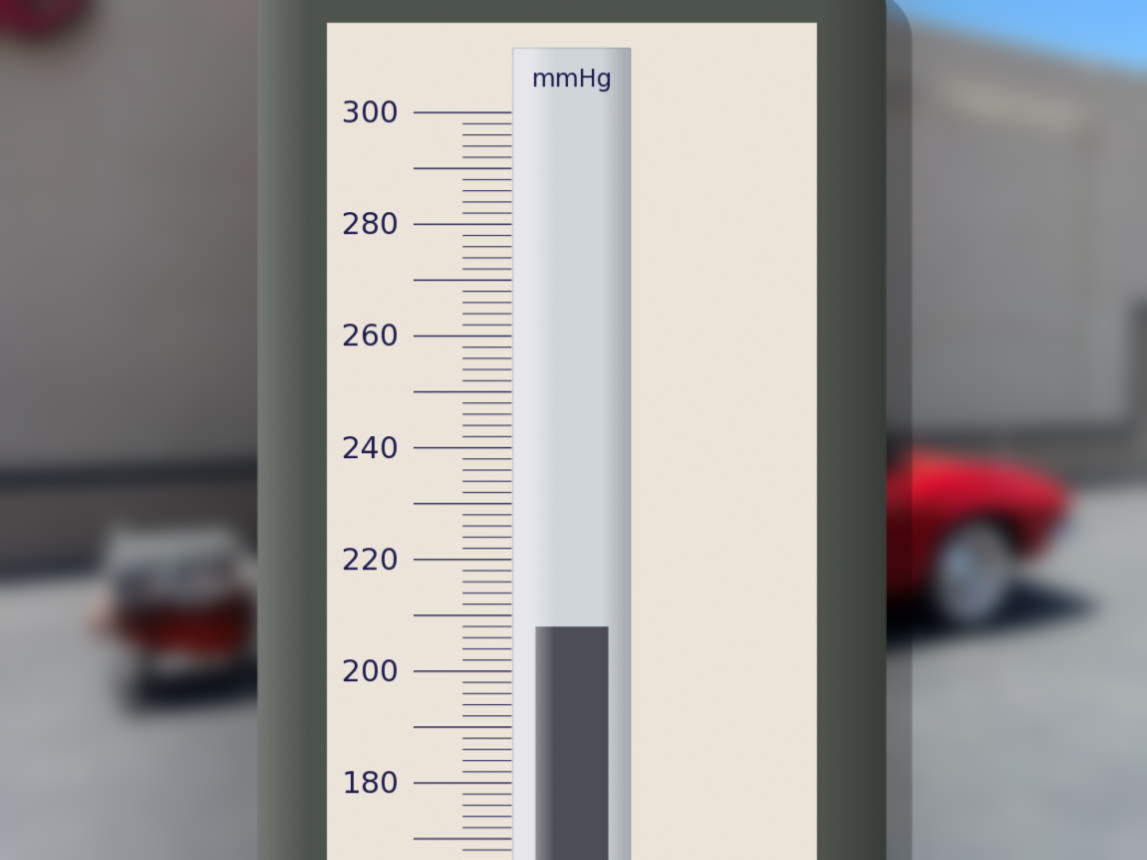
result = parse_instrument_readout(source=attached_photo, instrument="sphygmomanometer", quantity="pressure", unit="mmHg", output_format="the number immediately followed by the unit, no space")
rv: 208mmHg
